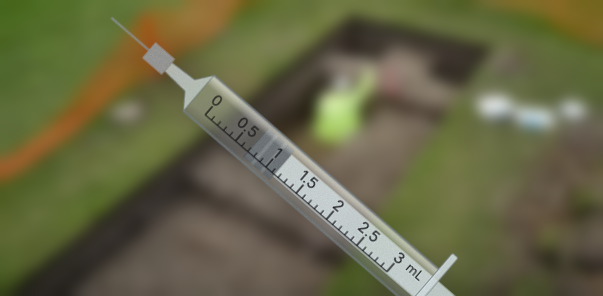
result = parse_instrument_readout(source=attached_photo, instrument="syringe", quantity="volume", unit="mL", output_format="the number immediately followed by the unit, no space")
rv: 0.7mL
